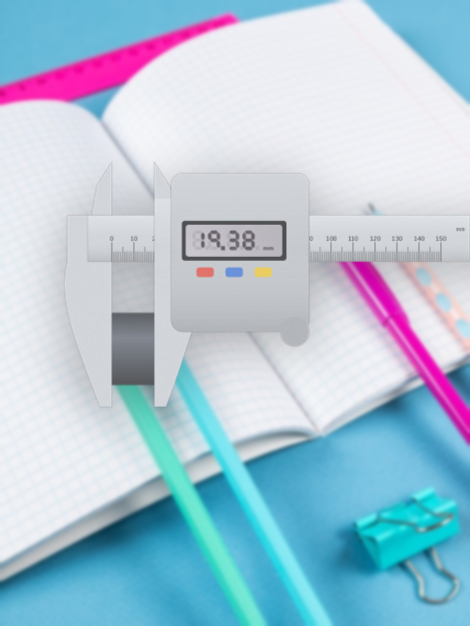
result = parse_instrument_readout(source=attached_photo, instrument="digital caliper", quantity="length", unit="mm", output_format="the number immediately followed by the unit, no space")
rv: 19.38mm
